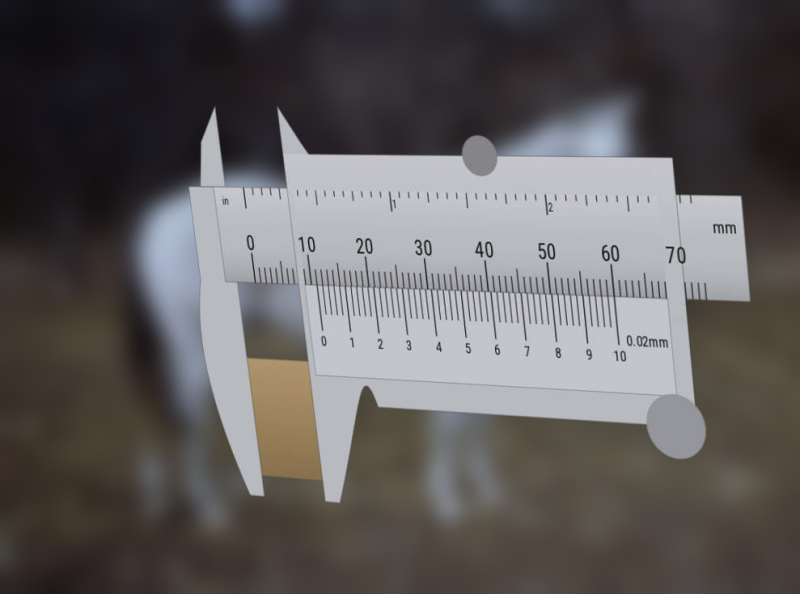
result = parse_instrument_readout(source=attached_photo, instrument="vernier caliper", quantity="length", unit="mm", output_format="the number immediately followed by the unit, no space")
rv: 11.0mm
